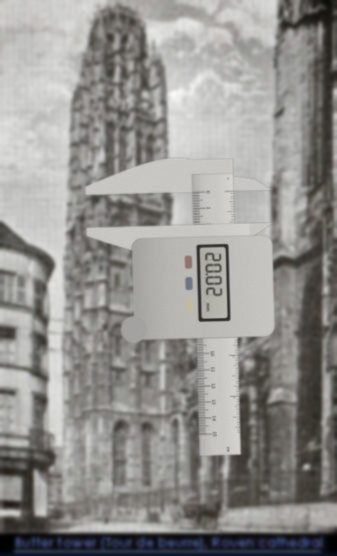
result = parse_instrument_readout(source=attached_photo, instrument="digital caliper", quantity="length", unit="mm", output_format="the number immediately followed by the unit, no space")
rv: 20.02mm
